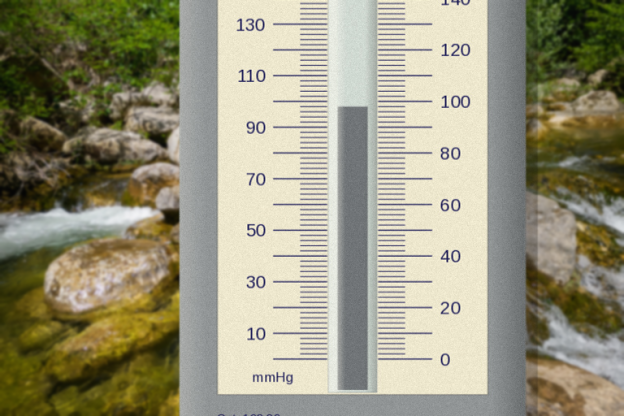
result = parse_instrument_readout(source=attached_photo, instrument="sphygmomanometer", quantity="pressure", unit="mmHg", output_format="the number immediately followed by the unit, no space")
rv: 98mmHg
